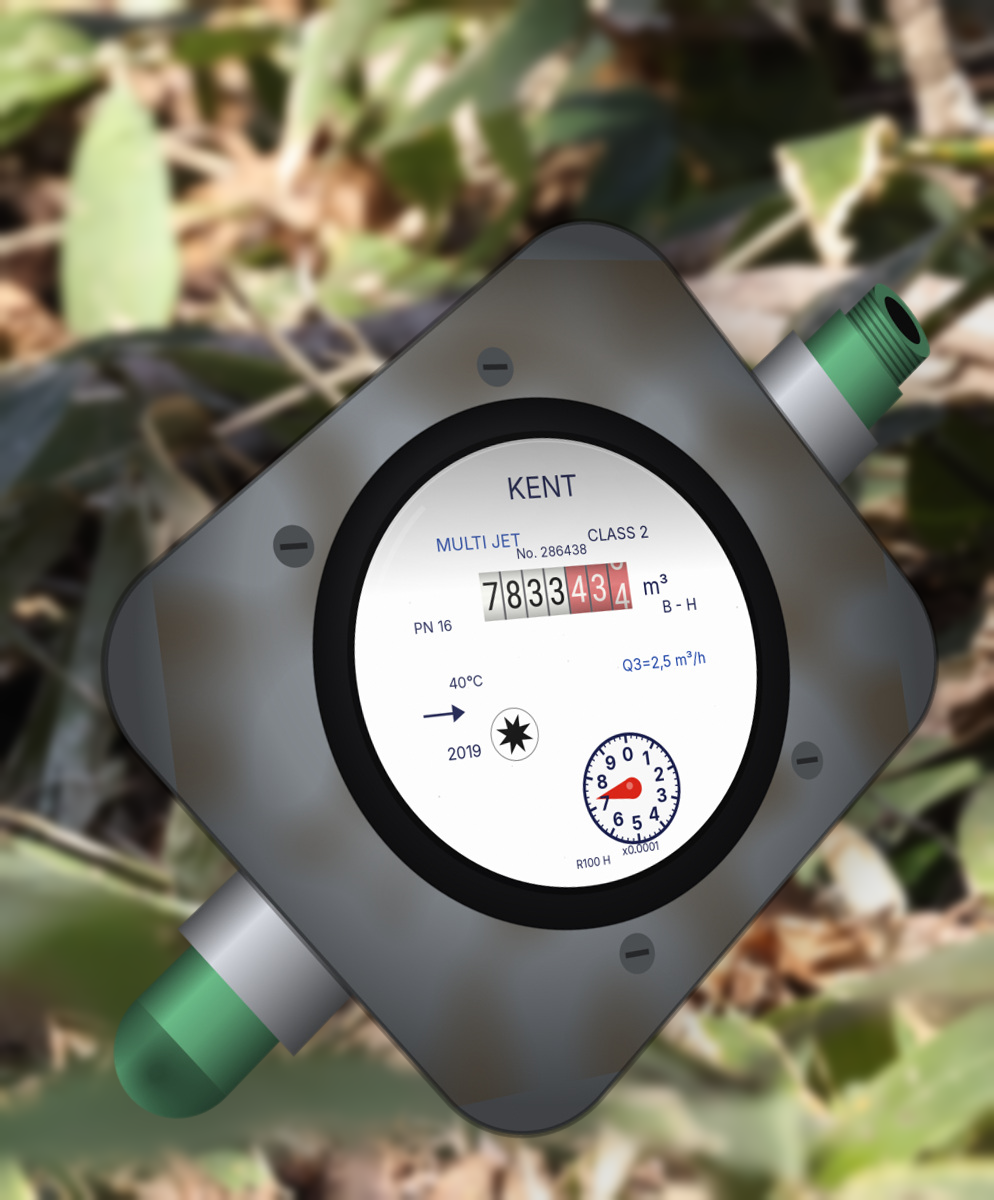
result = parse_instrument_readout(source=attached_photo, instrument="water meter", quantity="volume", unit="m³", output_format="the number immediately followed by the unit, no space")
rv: 7833.4337m³
